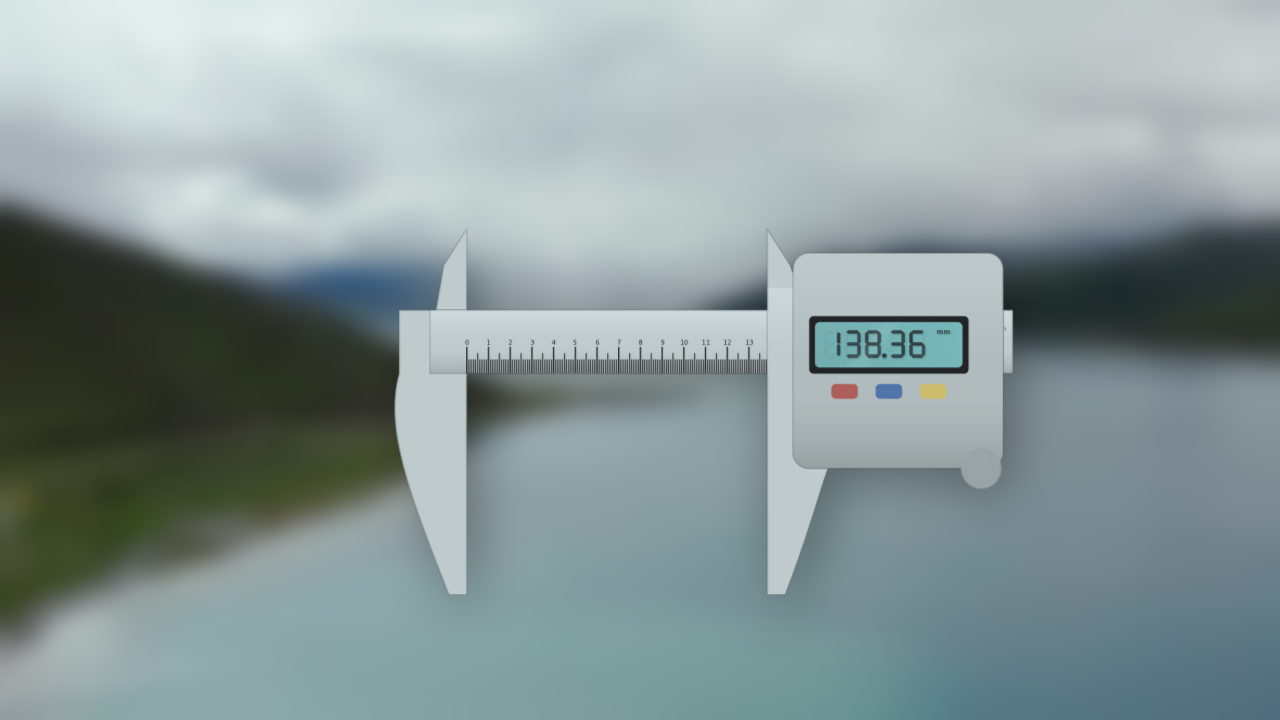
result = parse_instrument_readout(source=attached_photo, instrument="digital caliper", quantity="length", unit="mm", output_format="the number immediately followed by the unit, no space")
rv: 138.36mm
